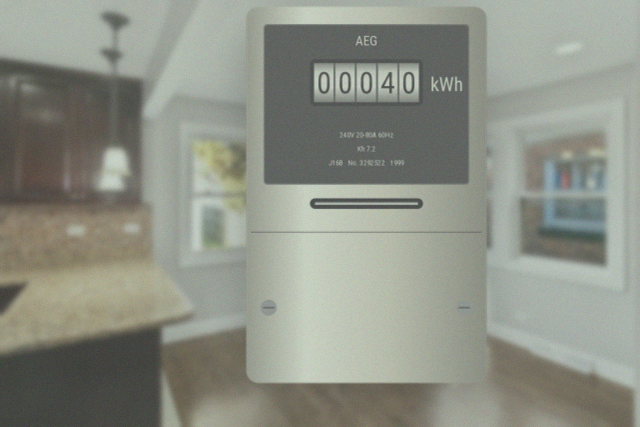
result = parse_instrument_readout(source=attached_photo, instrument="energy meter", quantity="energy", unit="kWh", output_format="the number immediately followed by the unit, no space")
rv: 40kWh
